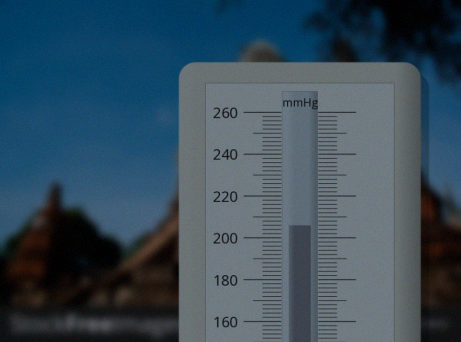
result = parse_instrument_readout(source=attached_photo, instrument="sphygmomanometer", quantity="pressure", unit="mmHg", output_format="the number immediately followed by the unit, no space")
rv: 206mmHg
